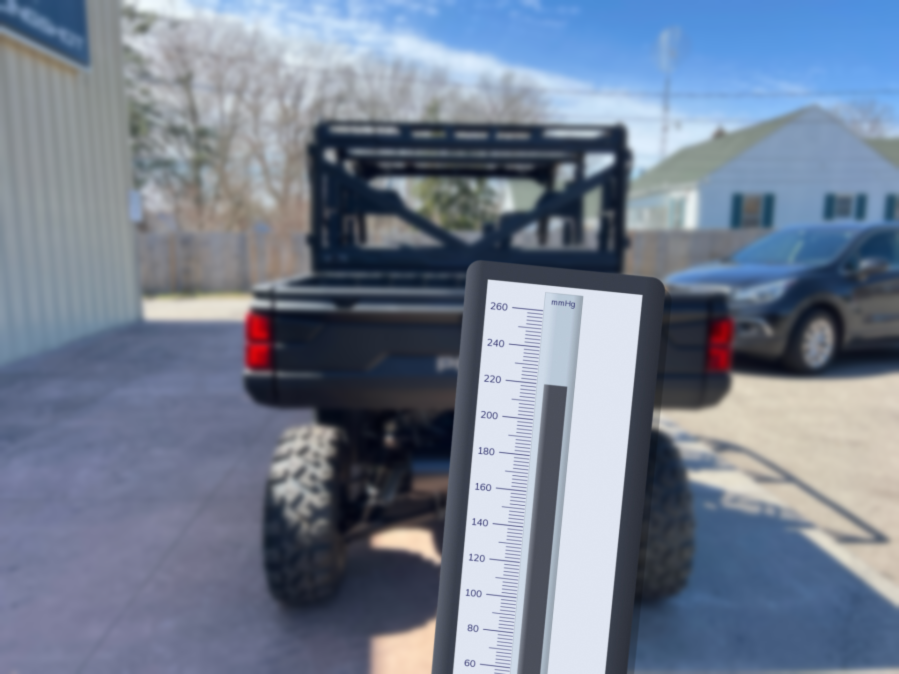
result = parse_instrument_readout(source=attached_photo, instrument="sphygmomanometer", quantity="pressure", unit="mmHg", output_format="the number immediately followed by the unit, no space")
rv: 220mmHg
